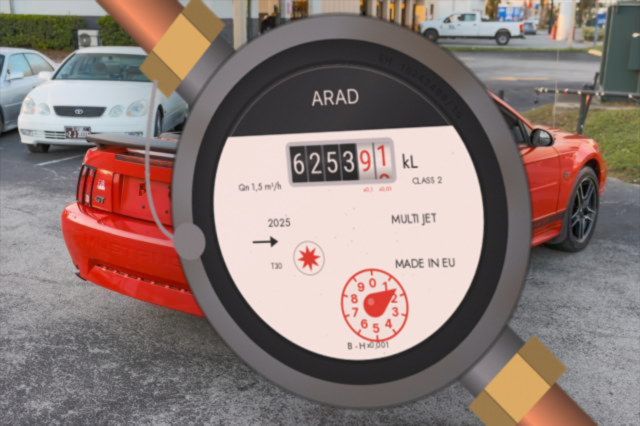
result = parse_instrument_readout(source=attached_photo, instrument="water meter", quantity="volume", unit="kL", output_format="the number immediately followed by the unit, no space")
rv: 6253.911kL
